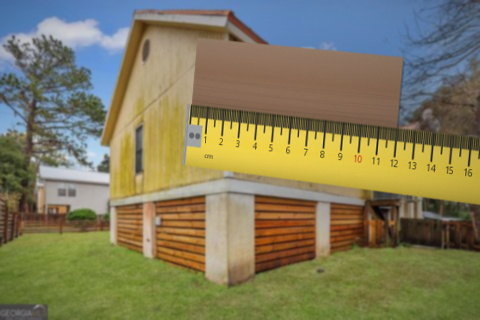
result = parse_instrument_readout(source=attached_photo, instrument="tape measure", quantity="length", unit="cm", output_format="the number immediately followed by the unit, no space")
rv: 12cm
